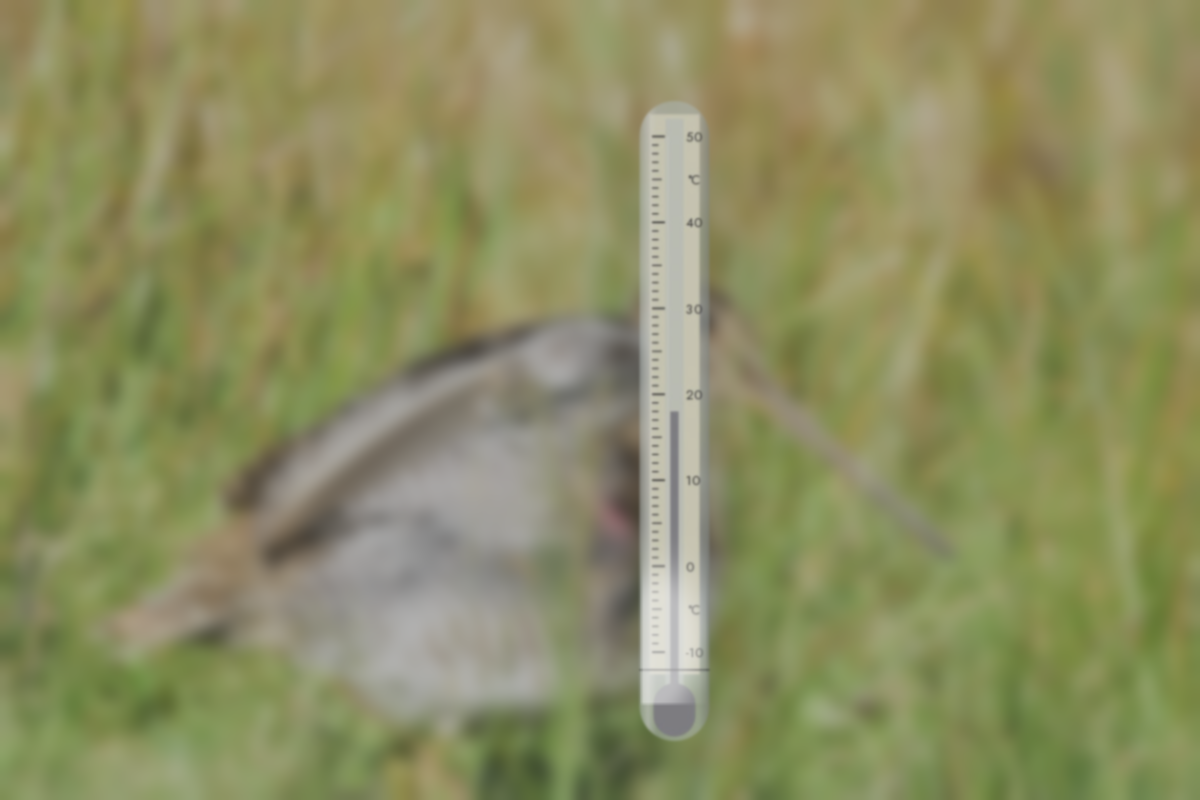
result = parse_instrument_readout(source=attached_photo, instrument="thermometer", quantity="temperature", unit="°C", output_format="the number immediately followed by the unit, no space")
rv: 18°C
